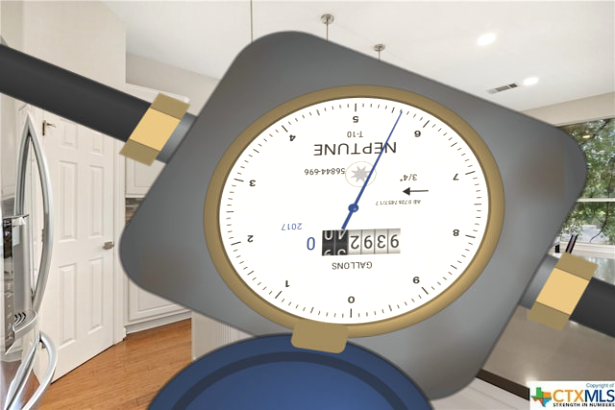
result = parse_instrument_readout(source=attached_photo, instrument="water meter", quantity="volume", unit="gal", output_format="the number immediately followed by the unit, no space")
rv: 9392395.6gal
